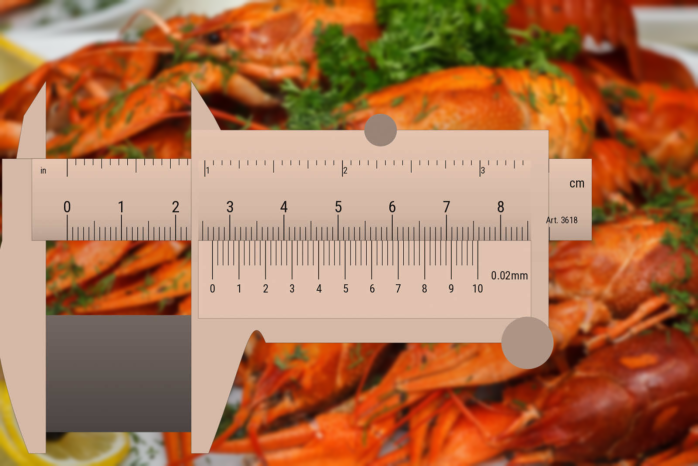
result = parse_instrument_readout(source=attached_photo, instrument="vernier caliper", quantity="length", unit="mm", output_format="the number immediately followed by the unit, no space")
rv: 26.8mm
